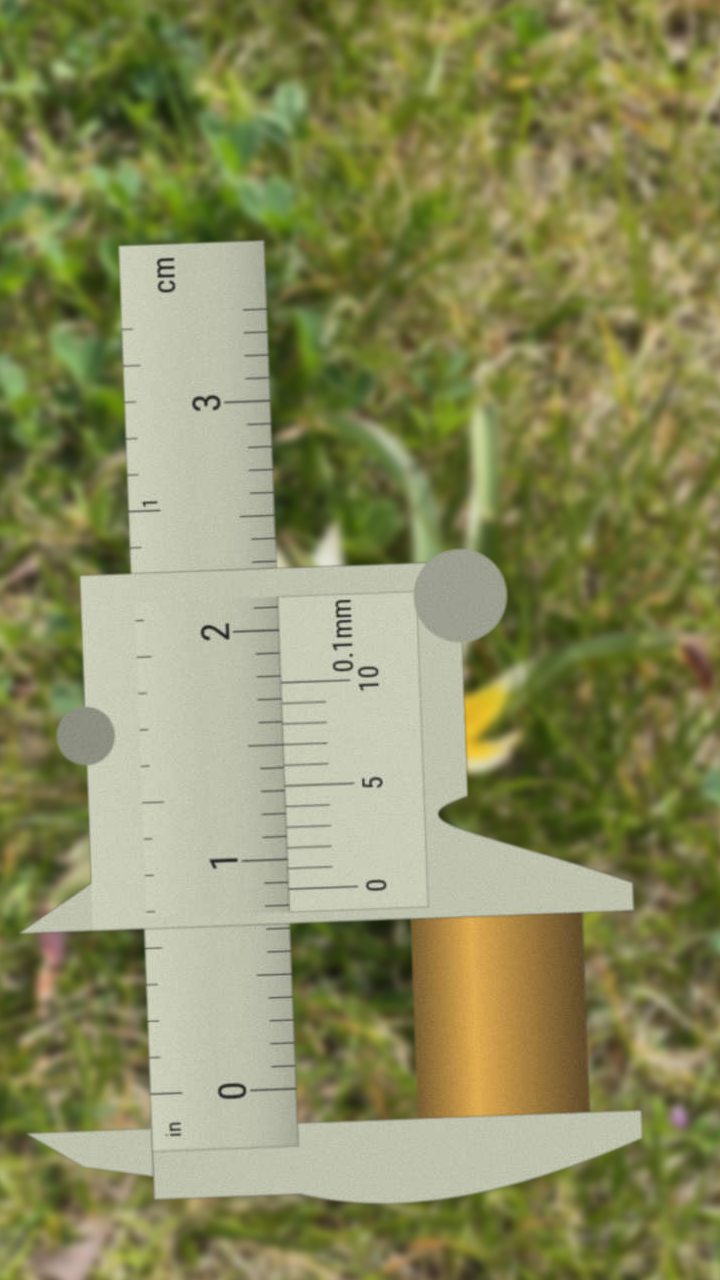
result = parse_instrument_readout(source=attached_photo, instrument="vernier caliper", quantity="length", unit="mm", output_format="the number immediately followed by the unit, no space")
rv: 8.7mm
